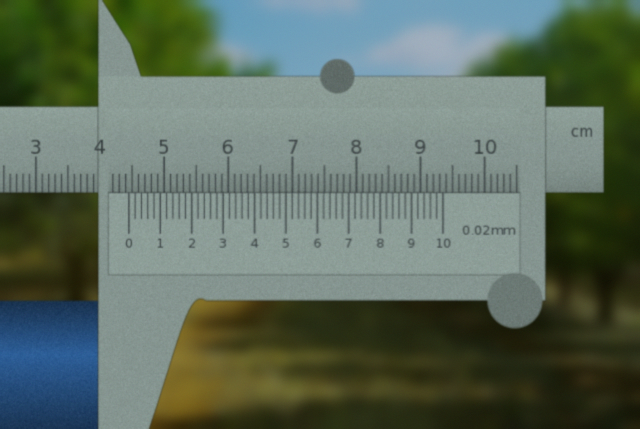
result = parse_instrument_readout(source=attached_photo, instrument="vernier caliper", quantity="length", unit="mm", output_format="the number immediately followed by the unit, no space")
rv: 44.5mm
